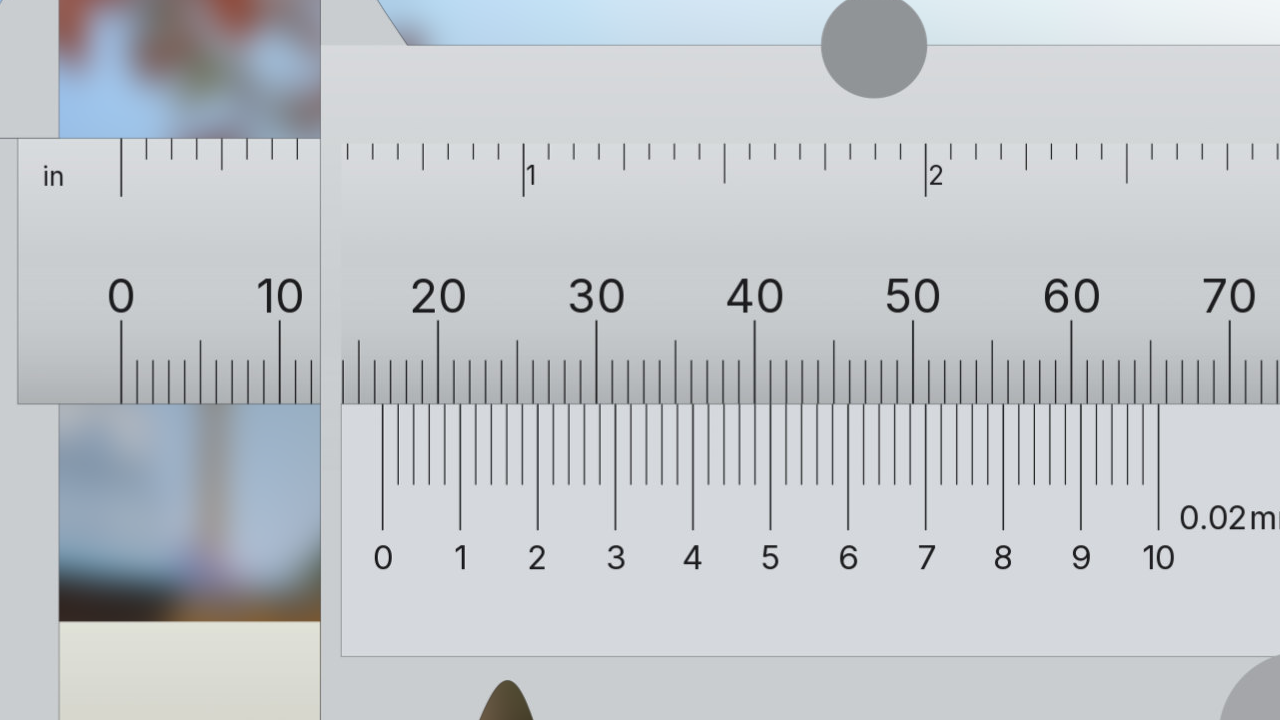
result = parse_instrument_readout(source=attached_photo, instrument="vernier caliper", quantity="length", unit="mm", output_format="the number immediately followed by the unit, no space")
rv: 16.5mm
